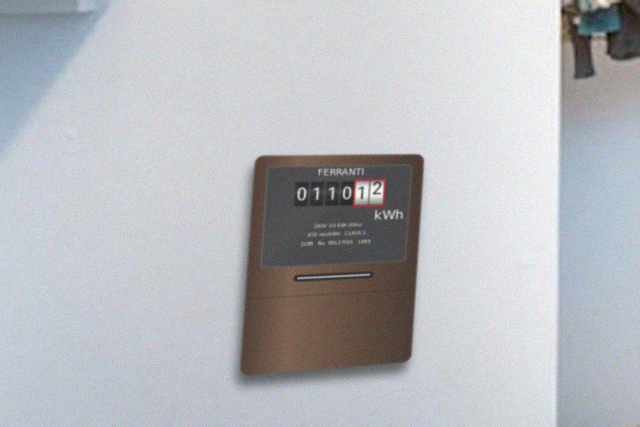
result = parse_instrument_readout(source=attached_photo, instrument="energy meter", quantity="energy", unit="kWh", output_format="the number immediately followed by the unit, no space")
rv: 110.12kWh
